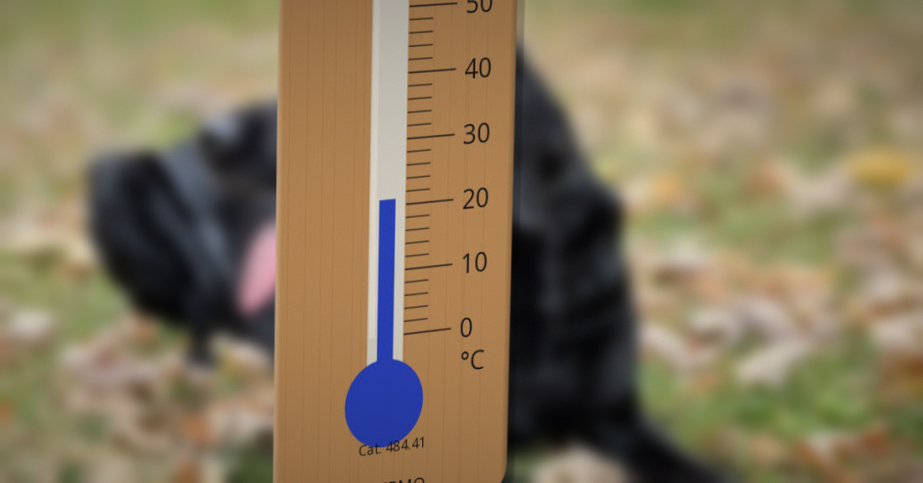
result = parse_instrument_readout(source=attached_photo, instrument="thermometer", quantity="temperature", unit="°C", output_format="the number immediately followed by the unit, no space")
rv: 21°C
